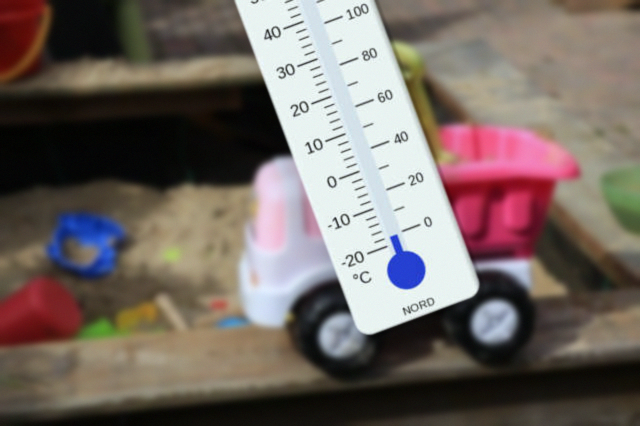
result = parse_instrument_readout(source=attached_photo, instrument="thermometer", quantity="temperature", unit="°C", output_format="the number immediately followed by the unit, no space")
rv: -18°C
